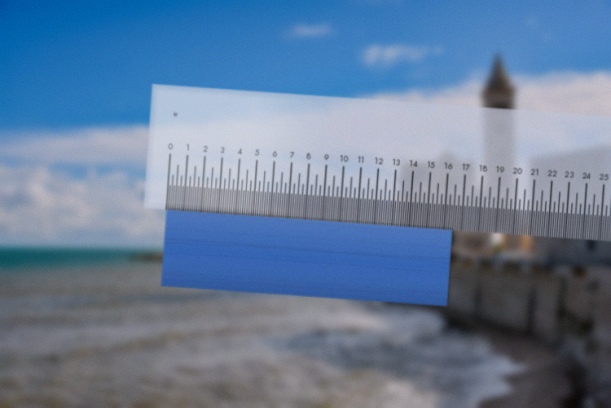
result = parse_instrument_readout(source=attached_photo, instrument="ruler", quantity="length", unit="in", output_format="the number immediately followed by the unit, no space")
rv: 16.5in
